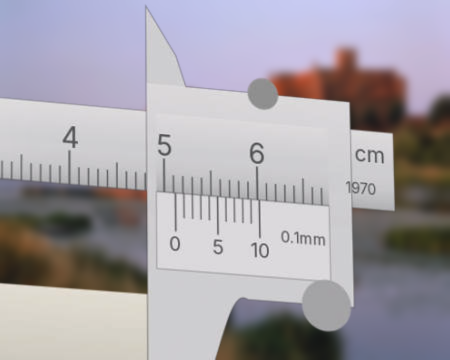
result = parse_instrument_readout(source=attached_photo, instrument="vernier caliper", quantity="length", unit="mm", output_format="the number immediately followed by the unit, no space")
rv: 51.2mm
